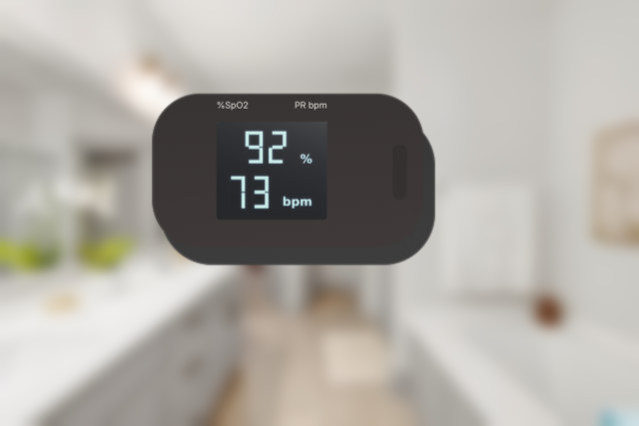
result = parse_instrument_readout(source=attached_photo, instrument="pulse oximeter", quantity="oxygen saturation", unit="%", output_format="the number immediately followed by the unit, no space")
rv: 92%
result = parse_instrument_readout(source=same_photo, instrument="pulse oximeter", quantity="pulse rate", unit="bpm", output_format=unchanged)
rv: 73bpm
